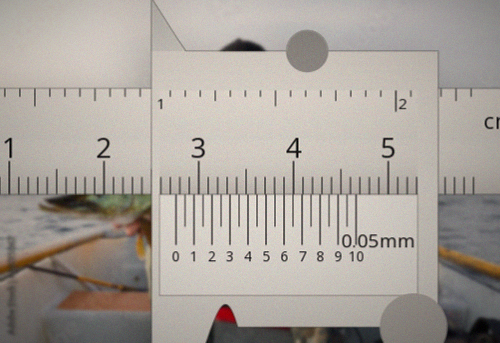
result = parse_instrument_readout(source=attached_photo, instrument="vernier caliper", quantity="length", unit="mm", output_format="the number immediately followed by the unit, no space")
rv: 27.6mm
